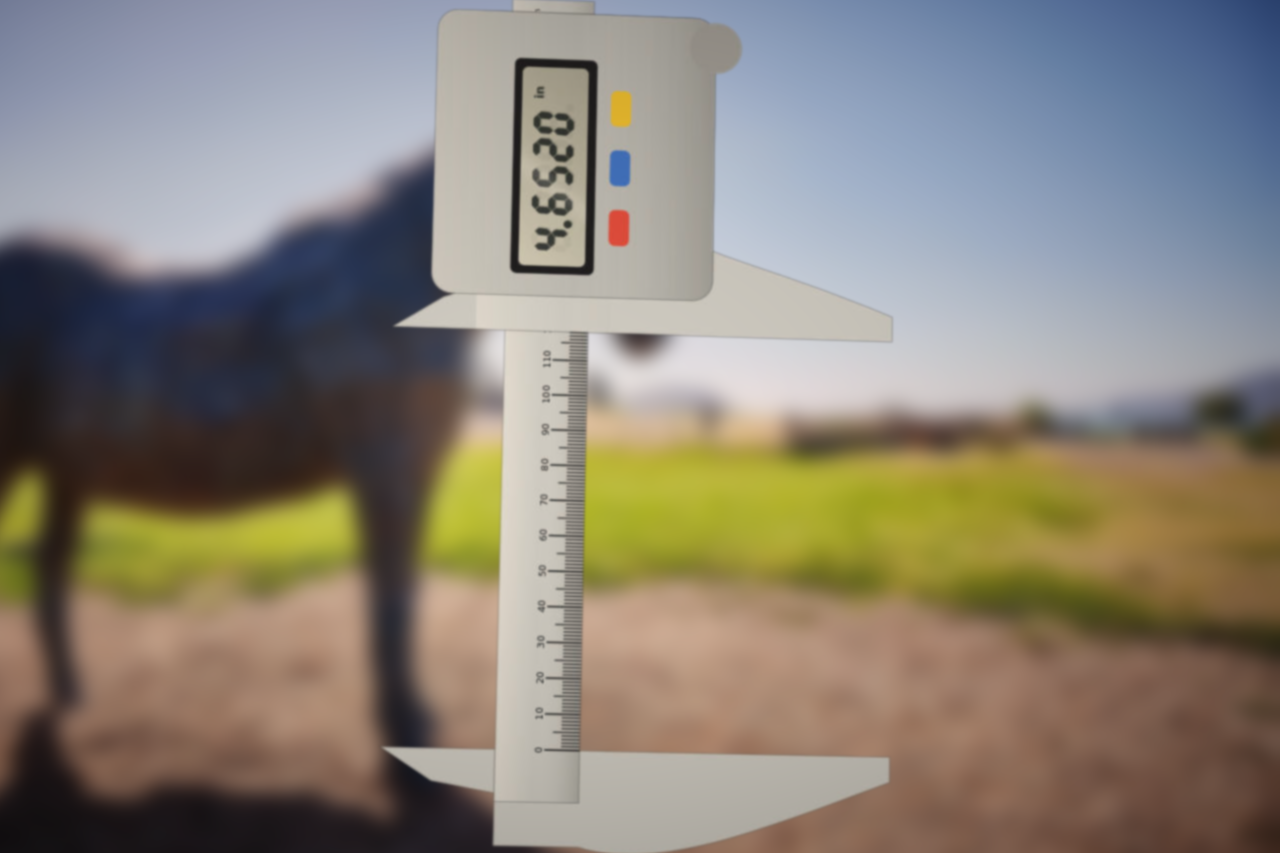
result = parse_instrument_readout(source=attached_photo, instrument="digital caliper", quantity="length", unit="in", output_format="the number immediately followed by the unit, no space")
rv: 4.6520in
